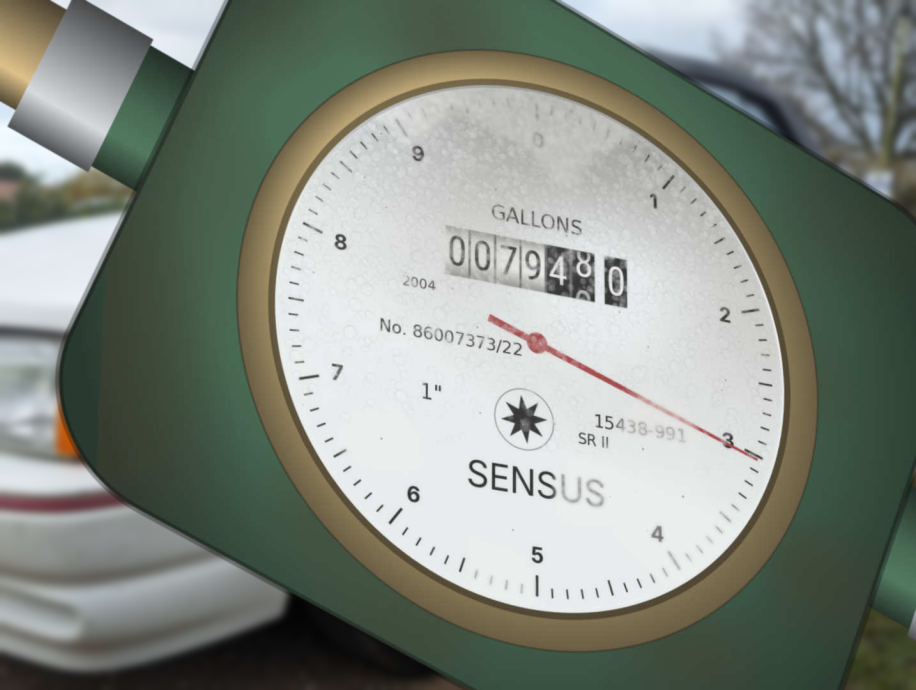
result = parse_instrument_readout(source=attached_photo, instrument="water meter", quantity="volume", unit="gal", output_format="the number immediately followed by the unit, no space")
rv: 79483.0gal
